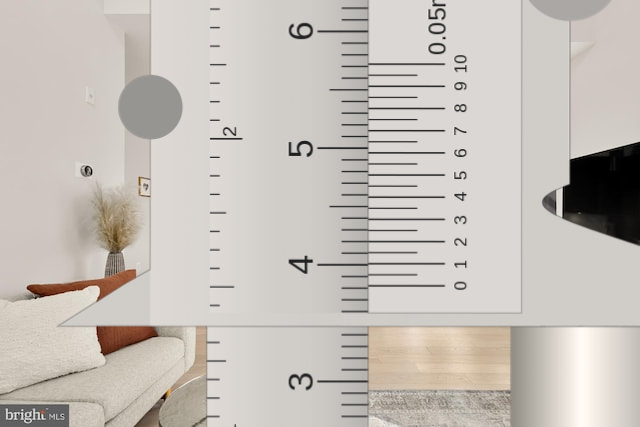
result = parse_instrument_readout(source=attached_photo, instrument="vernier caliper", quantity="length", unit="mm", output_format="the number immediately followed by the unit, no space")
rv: 38.2mm
